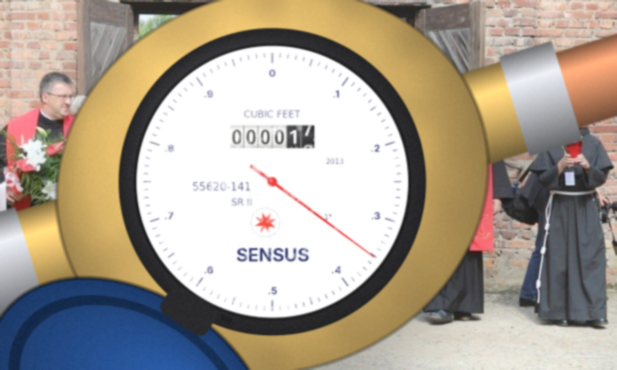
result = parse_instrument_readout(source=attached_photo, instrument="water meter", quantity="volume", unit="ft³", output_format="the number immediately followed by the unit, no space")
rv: 17.35ft³
